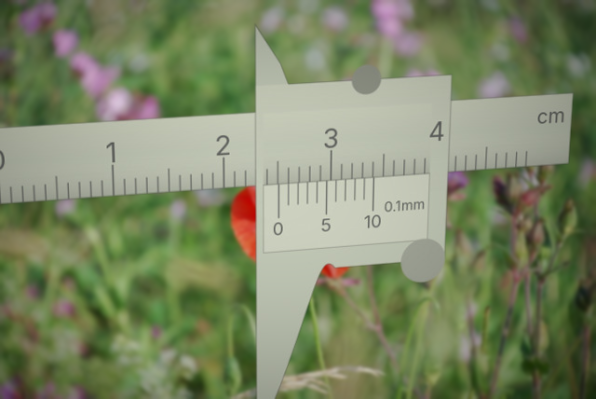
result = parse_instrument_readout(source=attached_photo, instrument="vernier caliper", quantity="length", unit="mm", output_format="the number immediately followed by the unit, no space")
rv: 25.1mm
